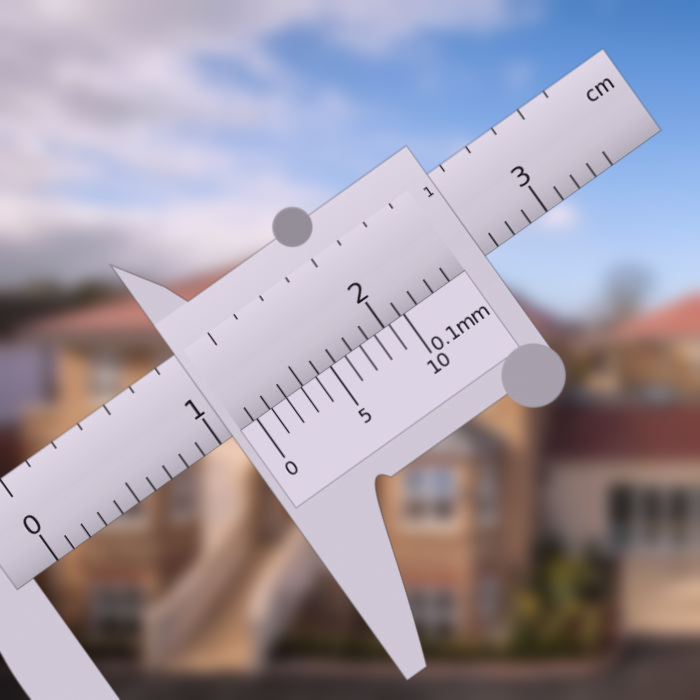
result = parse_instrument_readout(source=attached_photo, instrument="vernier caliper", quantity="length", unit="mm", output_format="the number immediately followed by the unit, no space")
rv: 12.2mm
